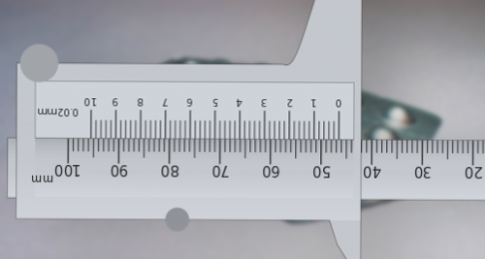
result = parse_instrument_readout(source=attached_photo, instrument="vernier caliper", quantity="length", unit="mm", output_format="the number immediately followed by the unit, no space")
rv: 46.5mm
